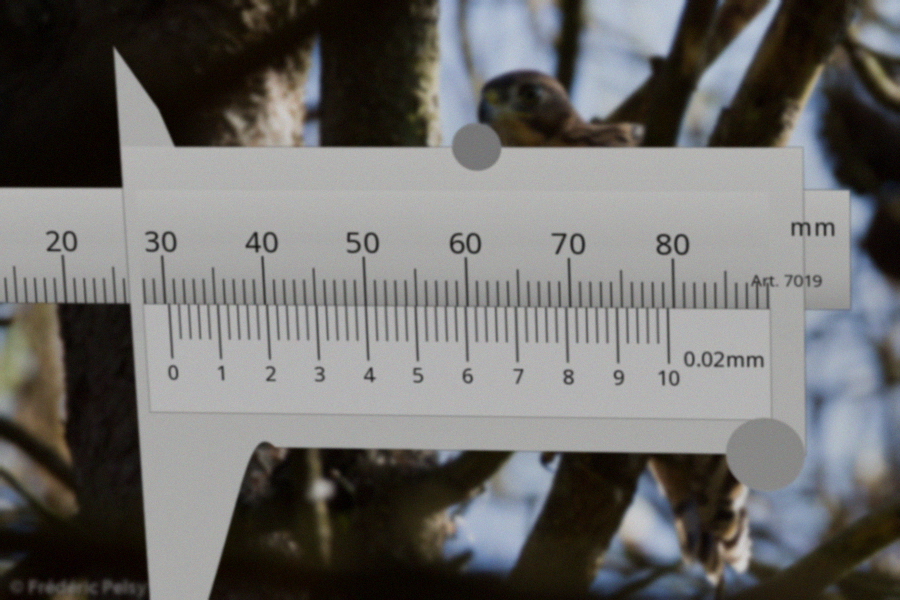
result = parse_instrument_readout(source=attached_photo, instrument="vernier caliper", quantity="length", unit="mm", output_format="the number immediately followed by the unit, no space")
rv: 30.4mm
